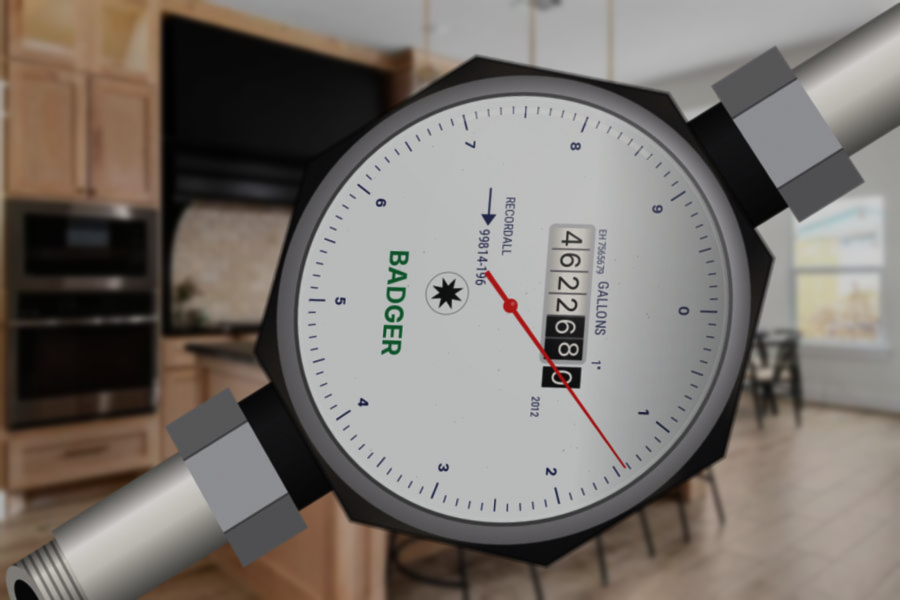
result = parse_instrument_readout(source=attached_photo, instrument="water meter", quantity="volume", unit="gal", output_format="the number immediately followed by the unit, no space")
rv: 4622681.4gal
